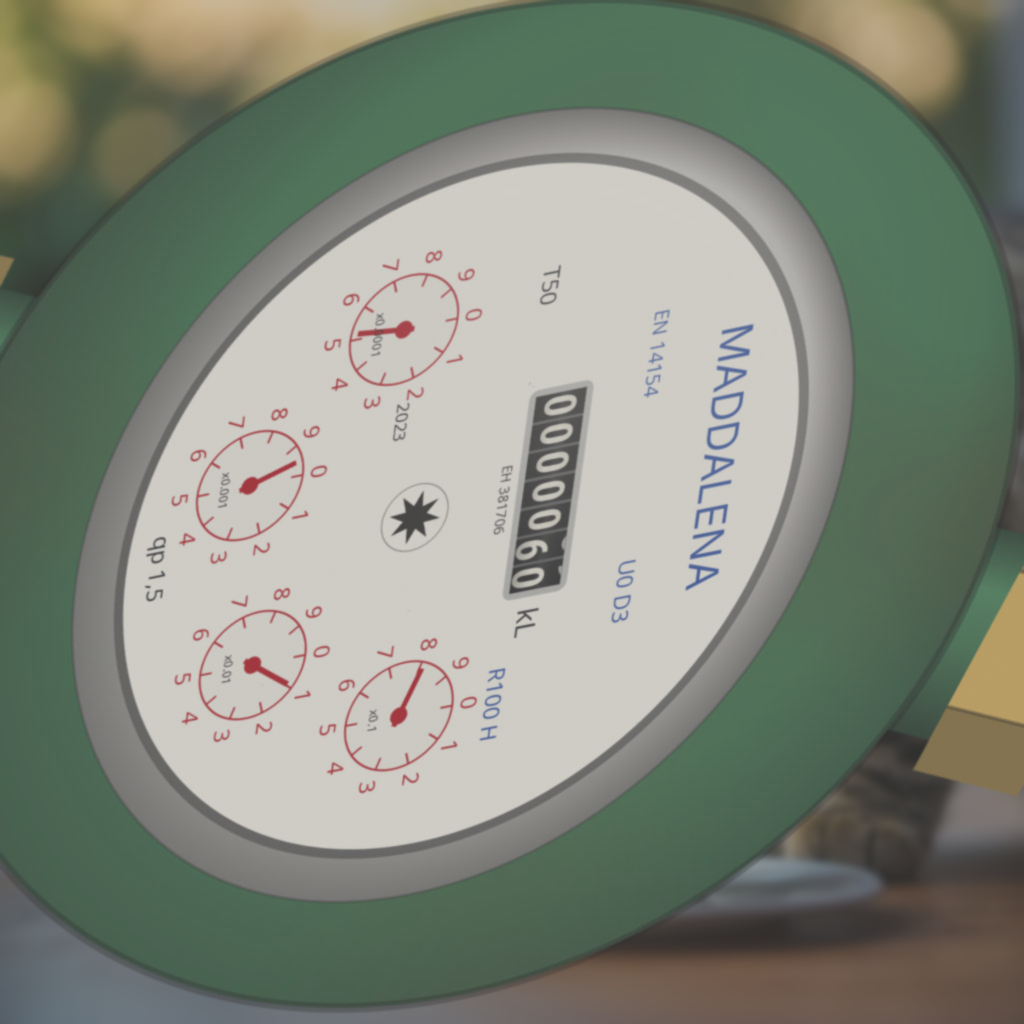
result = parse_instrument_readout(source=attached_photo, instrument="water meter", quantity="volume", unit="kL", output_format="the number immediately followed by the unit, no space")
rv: 59.8095kL
